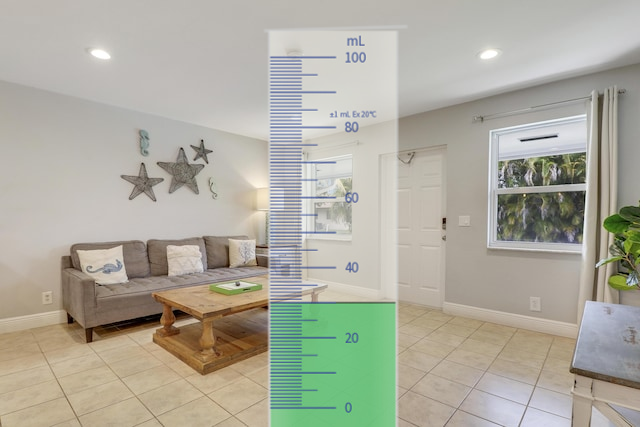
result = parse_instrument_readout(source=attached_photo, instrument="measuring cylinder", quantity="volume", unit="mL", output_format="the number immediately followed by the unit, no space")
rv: 30mL
